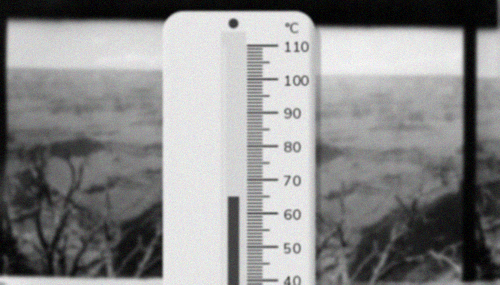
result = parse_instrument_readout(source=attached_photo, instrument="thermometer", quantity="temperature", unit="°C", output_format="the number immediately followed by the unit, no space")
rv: 65°C
